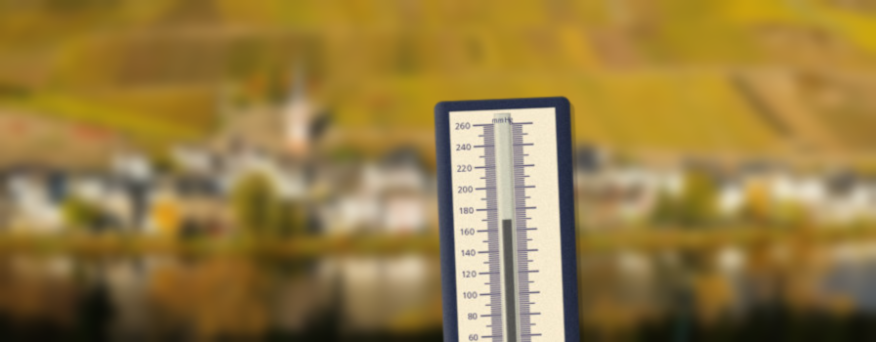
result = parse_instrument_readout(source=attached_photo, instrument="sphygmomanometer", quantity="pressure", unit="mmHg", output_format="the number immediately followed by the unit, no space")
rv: 170mmHg
